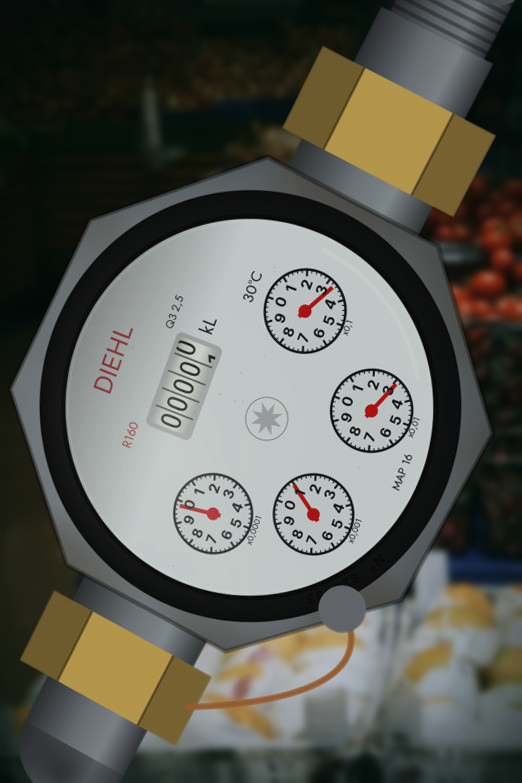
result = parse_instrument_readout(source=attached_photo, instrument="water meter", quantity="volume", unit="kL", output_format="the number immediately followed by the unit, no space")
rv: 0.3309kL
